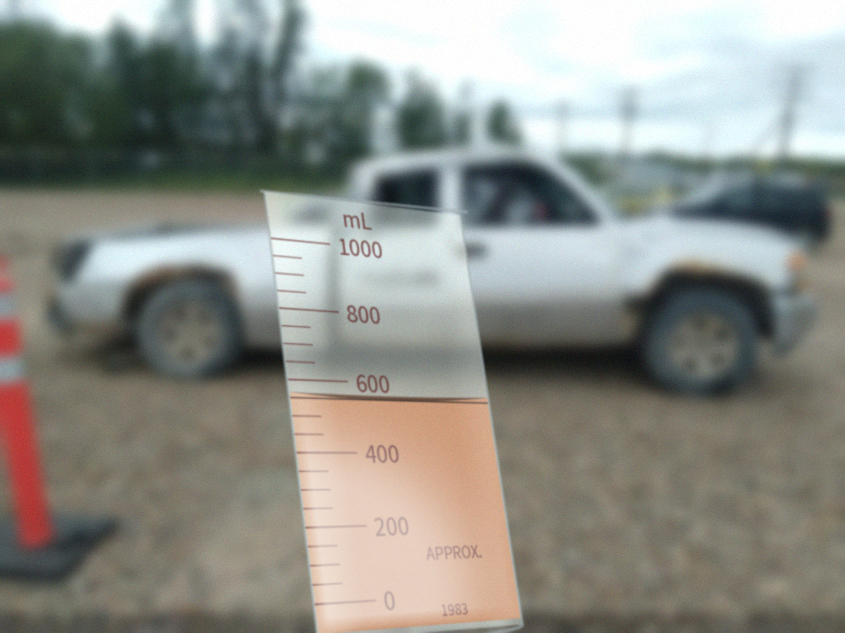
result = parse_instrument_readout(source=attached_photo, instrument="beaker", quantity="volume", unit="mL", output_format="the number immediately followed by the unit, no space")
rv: 550mL
